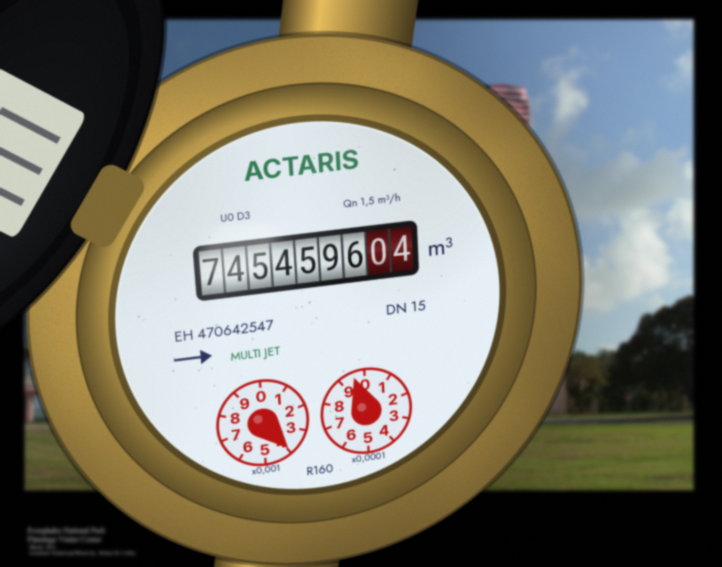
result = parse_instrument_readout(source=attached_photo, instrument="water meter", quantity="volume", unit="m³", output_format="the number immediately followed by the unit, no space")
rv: 7454596.0439m³
